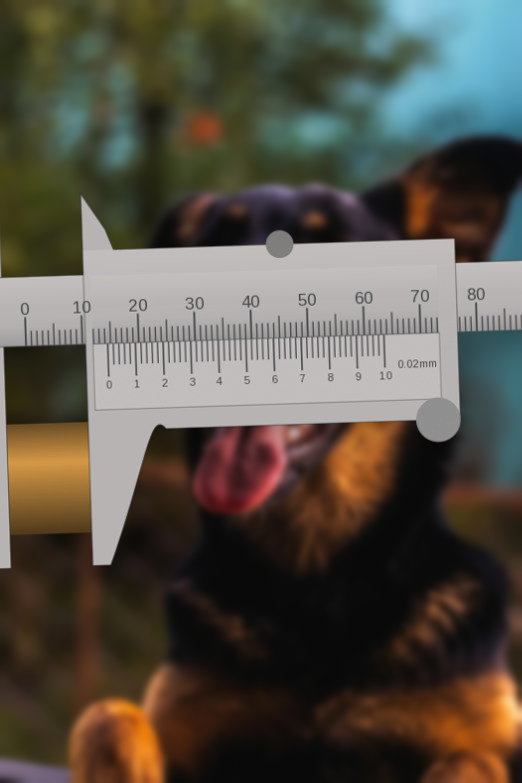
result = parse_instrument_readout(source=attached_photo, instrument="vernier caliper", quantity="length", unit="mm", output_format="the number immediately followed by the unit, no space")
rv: 14.5mm
